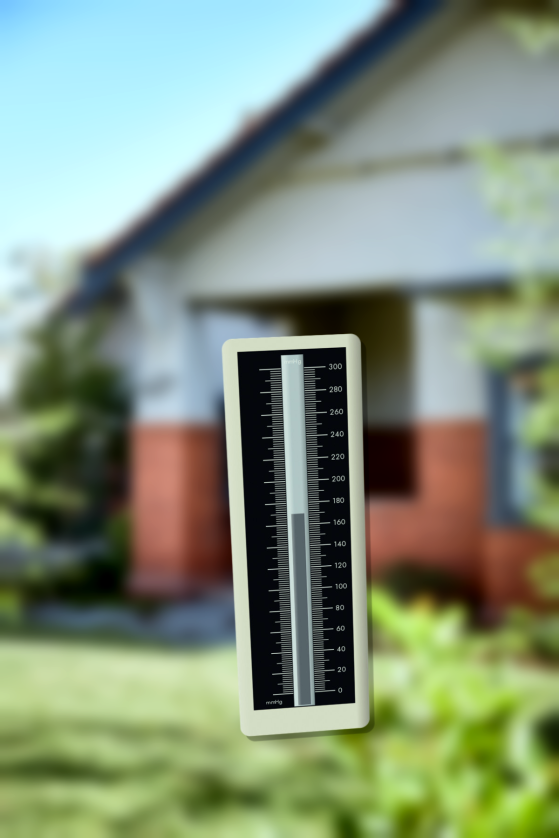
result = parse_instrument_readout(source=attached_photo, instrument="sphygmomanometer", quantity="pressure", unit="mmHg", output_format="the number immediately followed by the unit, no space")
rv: 170mmHg
